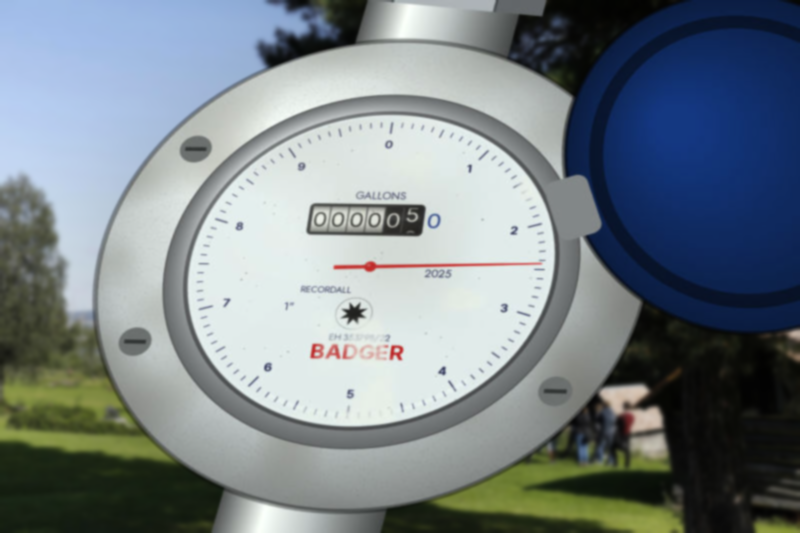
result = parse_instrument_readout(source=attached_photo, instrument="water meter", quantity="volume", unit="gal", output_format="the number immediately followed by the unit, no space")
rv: 52.4gal
